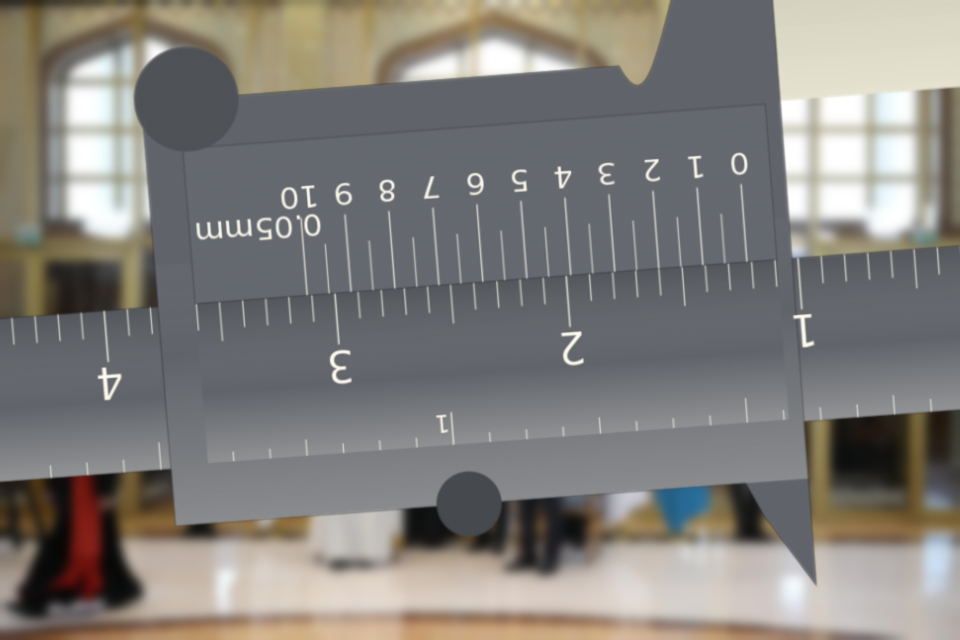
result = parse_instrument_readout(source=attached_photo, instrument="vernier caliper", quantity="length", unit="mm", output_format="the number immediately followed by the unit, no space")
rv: 12.2mm
